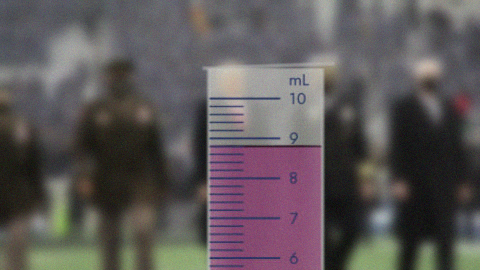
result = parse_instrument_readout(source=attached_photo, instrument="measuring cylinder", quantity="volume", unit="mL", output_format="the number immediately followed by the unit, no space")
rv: 8.8mL
